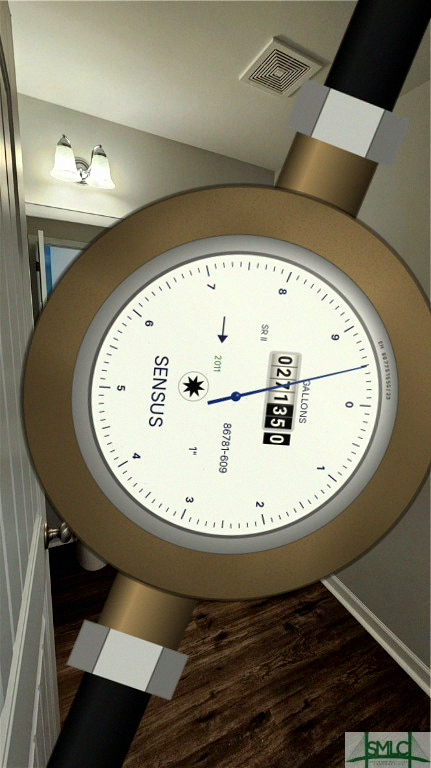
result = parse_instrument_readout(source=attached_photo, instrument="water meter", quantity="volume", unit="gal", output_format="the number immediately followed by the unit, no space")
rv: 271349.5gal
